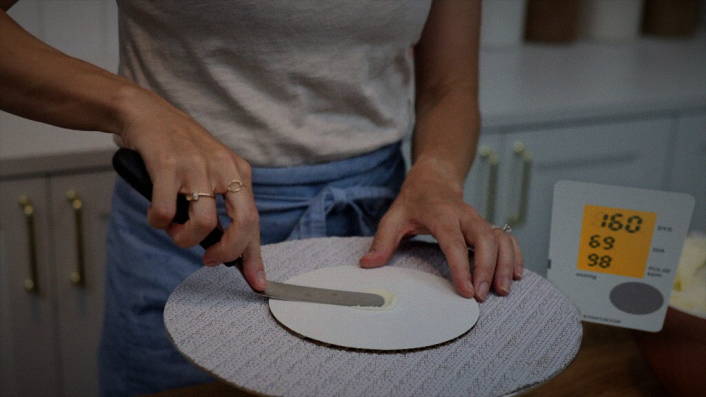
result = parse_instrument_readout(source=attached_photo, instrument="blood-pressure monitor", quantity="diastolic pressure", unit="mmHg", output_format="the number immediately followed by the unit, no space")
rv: 69mmHg
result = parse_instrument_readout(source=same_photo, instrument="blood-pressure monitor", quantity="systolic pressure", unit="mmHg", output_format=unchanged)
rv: 160mmHg
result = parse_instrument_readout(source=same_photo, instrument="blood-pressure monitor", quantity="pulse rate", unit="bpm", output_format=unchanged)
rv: 98bpm
